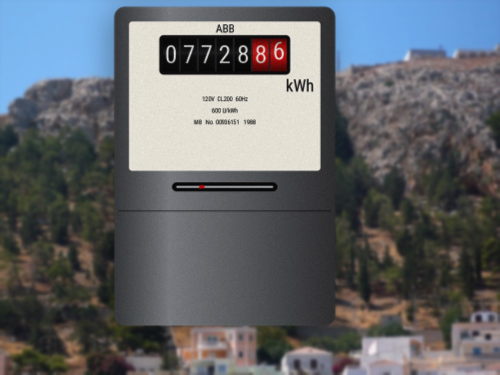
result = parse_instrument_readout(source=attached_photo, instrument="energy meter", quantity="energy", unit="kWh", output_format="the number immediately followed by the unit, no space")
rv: 7728.86kWh
